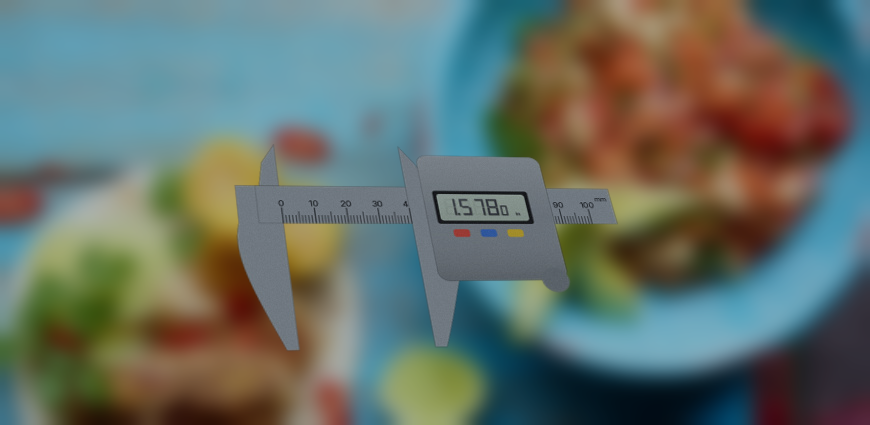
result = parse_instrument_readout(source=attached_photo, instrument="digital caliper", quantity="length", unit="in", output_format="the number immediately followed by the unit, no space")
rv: 1.5780in
